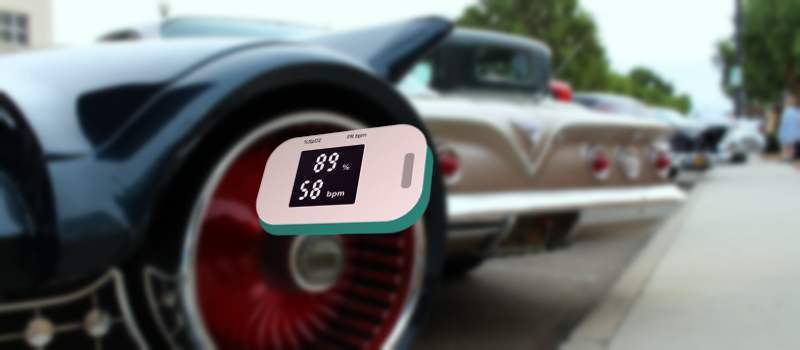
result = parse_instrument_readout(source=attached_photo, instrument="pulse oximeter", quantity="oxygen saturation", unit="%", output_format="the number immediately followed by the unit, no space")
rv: 89%
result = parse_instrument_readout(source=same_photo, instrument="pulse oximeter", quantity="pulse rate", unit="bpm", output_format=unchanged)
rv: 58bpm
